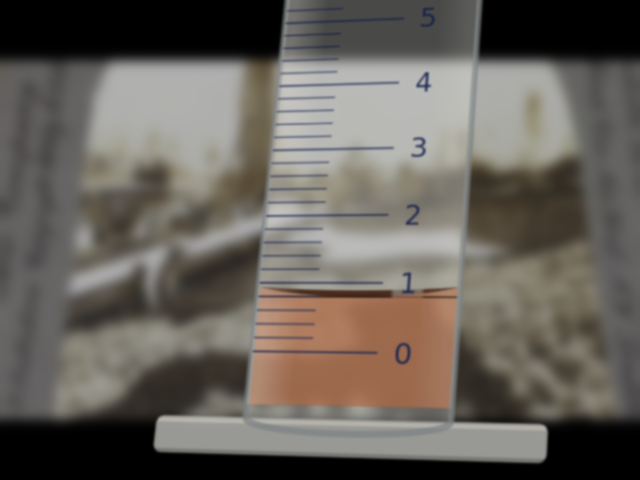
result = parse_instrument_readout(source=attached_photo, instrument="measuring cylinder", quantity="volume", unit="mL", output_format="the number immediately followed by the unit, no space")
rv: 0.8mL
